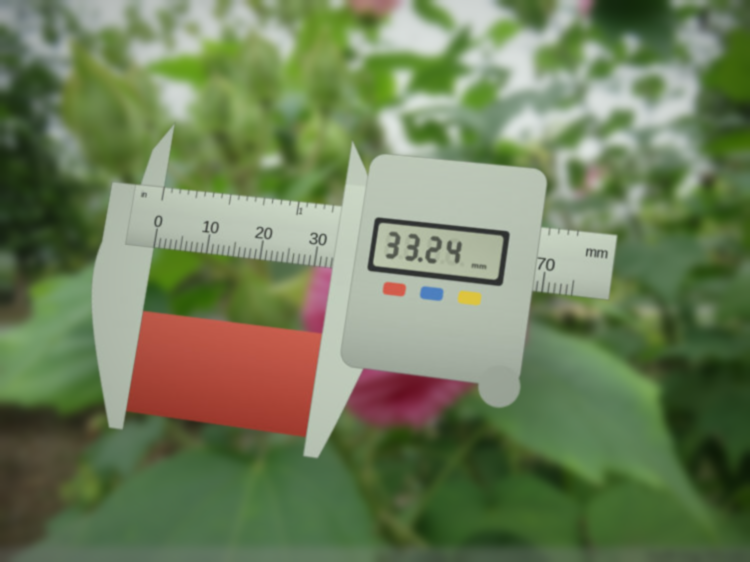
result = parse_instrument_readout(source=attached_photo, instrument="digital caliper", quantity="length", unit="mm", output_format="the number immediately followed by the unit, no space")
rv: 33.24mm
